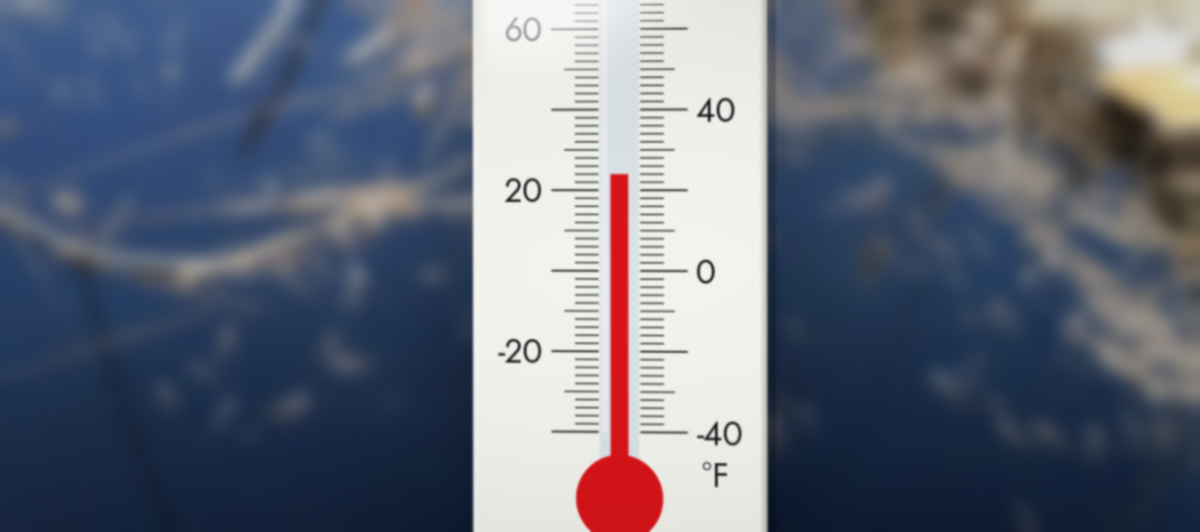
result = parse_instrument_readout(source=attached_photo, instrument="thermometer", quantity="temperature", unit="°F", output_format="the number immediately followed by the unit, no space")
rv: 24°F
